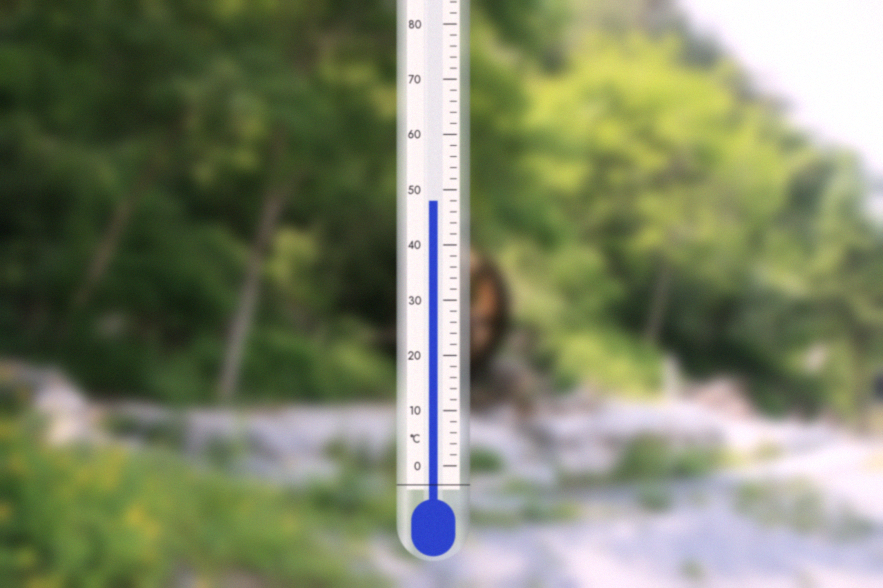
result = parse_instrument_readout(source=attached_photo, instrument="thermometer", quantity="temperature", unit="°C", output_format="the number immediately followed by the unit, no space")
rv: 48°C
